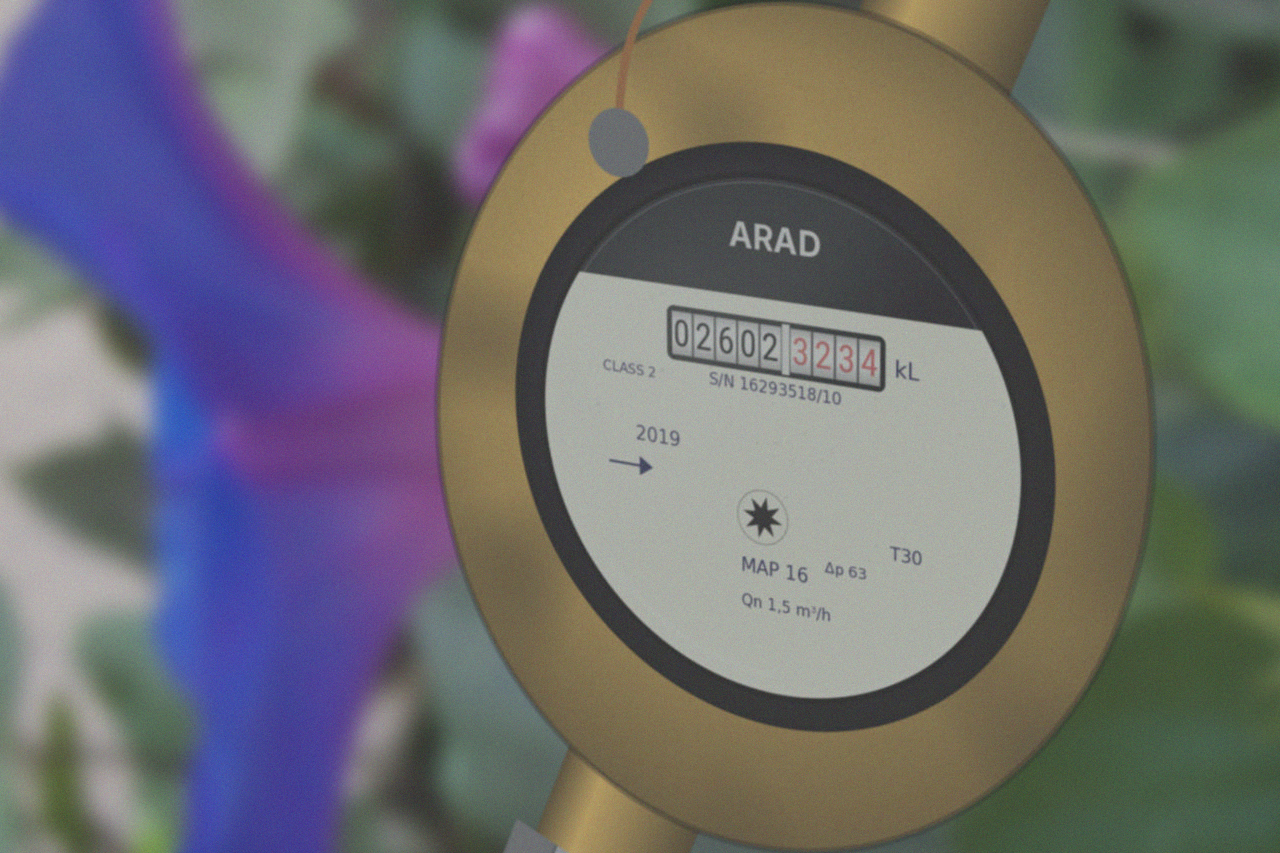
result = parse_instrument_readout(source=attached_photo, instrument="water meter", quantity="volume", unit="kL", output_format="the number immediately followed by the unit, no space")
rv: 2602.3234kL
